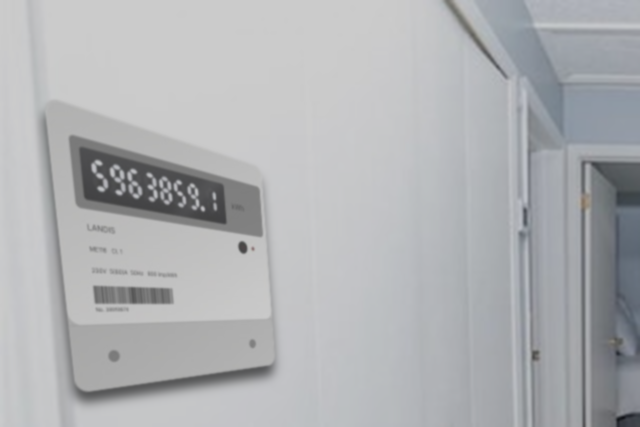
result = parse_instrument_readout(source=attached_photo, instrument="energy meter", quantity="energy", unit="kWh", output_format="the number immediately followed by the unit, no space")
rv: 5963859.1kWh
